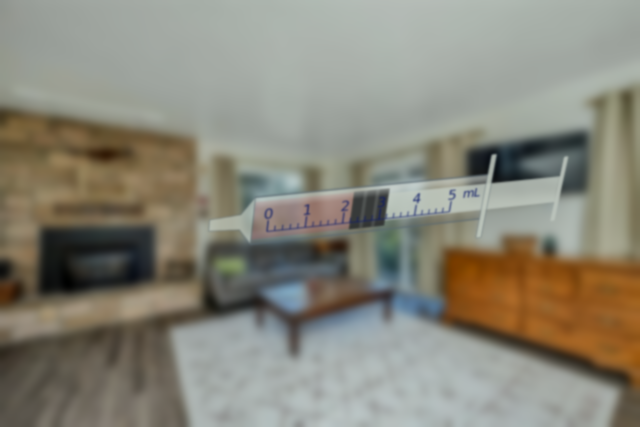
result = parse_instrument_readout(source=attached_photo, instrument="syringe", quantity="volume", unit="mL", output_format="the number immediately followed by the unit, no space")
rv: 2.2mL
